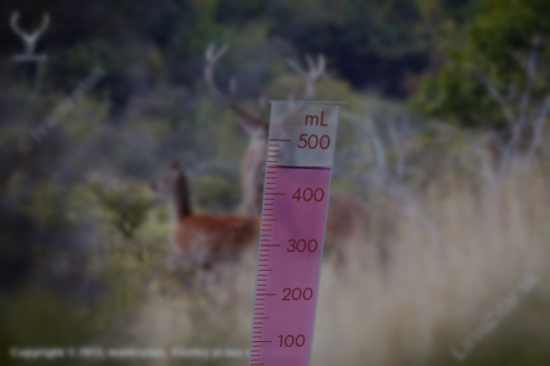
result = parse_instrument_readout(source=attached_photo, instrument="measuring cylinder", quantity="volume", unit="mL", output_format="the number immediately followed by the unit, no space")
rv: 450mL
